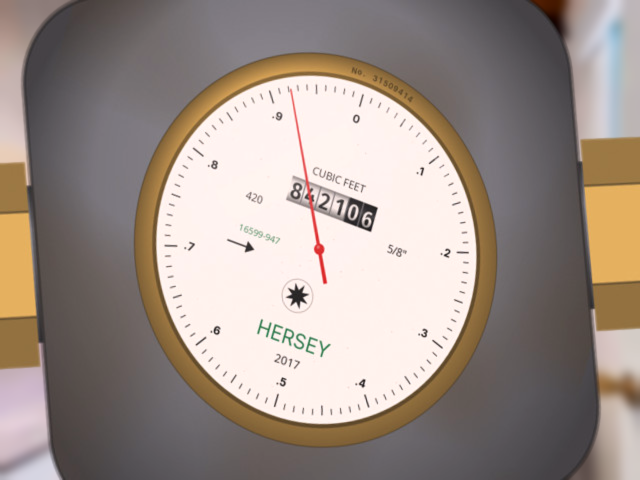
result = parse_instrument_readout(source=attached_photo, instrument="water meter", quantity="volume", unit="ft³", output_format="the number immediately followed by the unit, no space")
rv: 842105.92ft³
